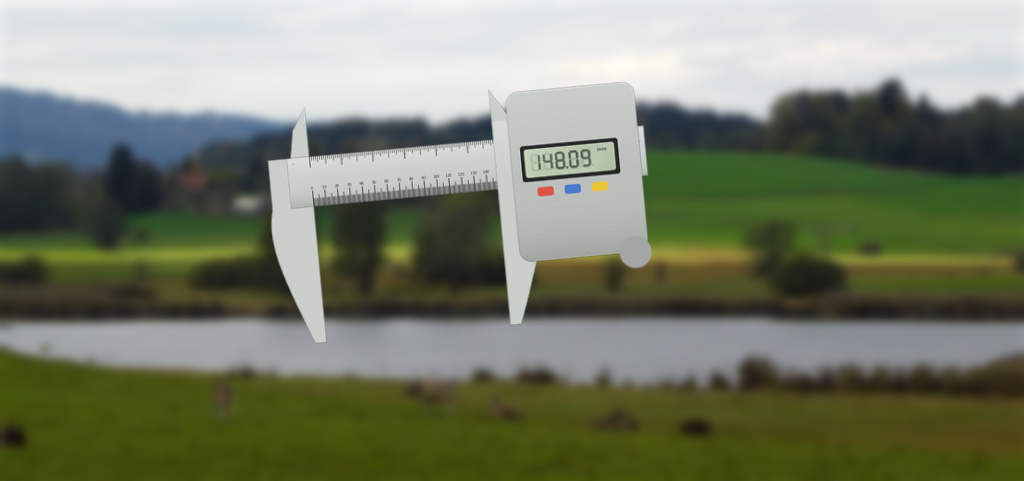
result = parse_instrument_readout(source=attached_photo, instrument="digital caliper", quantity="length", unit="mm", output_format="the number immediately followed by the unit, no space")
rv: 148.09mm
